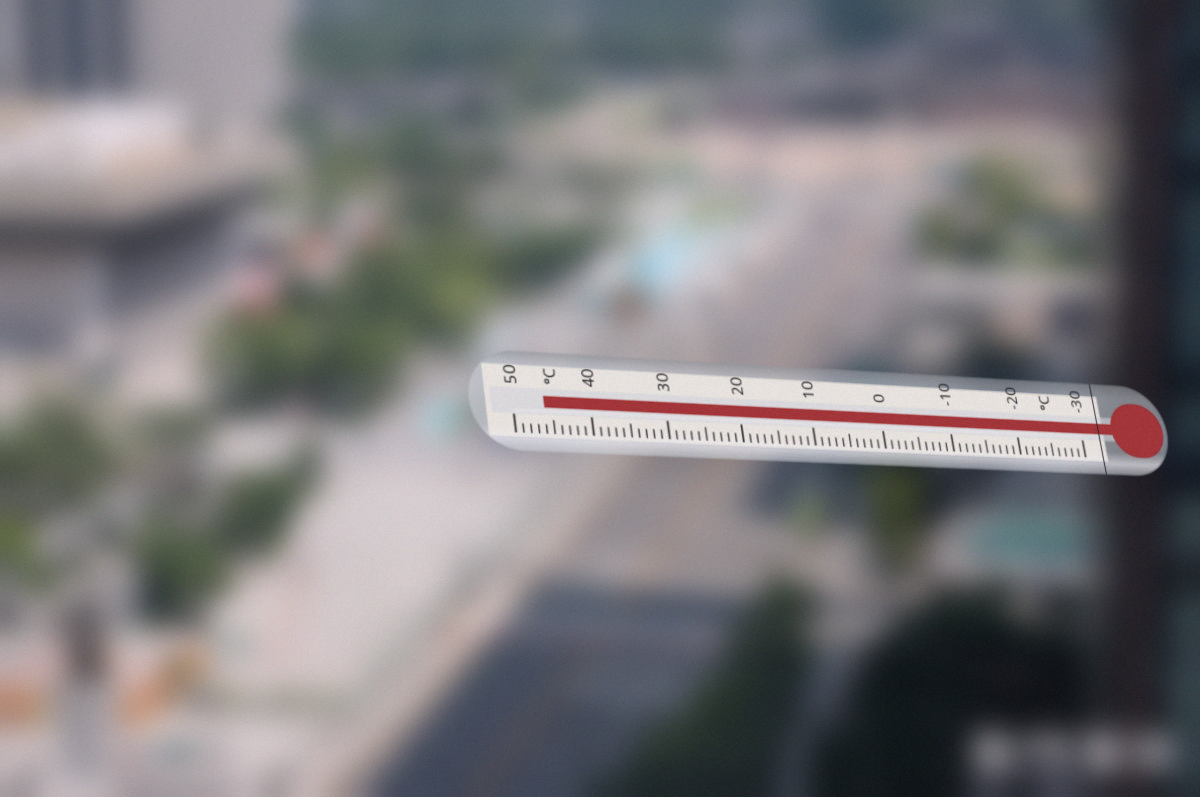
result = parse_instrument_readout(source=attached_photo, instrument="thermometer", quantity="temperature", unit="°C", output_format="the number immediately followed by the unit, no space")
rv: 46°C
